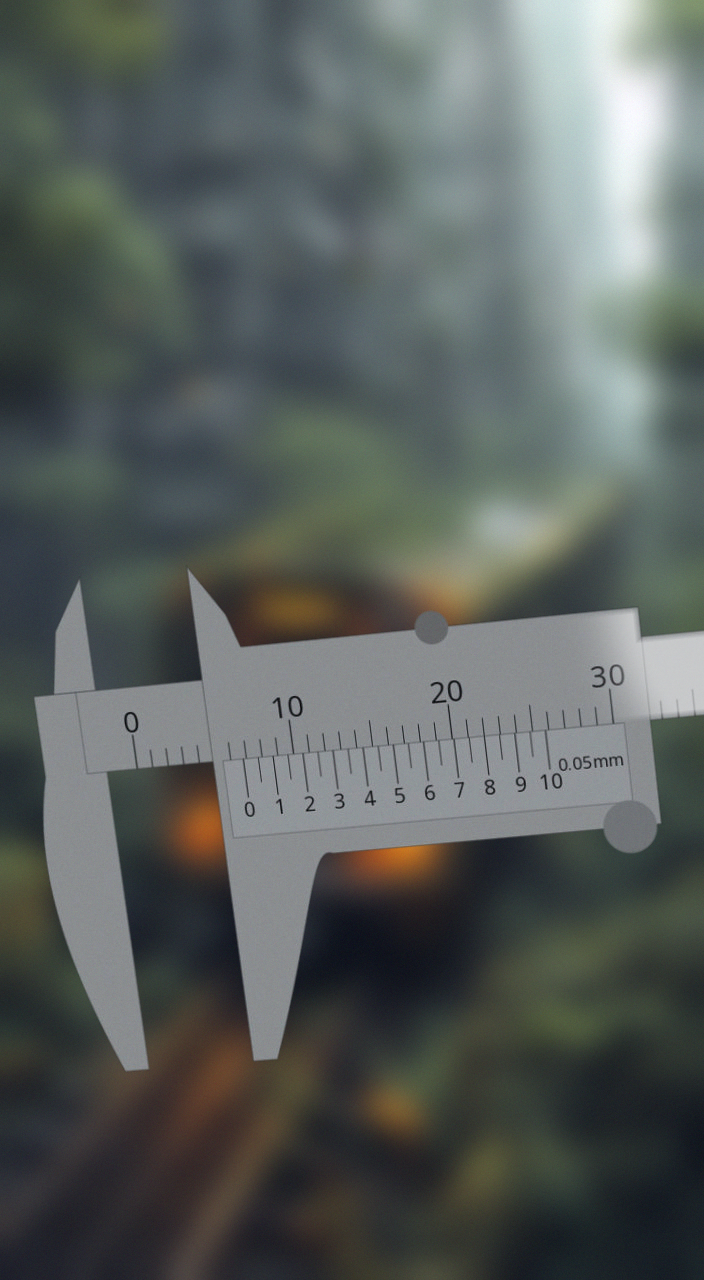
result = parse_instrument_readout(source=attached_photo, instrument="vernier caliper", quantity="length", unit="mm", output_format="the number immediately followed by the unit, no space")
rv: 6.8mm
